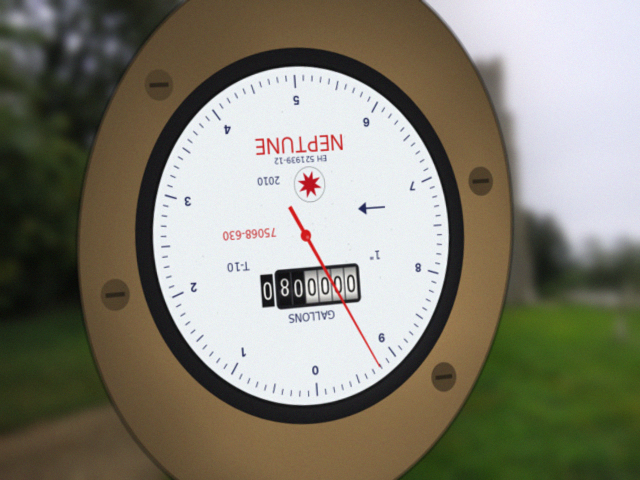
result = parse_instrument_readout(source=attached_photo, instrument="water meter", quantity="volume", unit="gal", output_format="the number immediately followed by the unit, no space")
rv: 79.2gal
